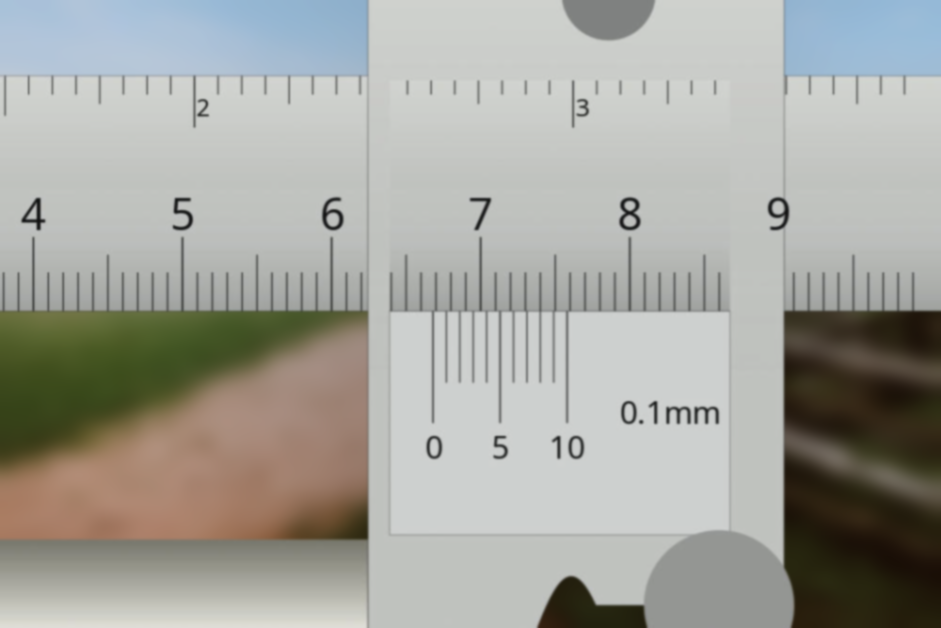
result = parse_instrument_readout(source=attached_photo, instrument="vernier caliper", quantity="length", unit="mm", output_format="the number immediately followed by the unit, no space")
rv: 66.8mm
